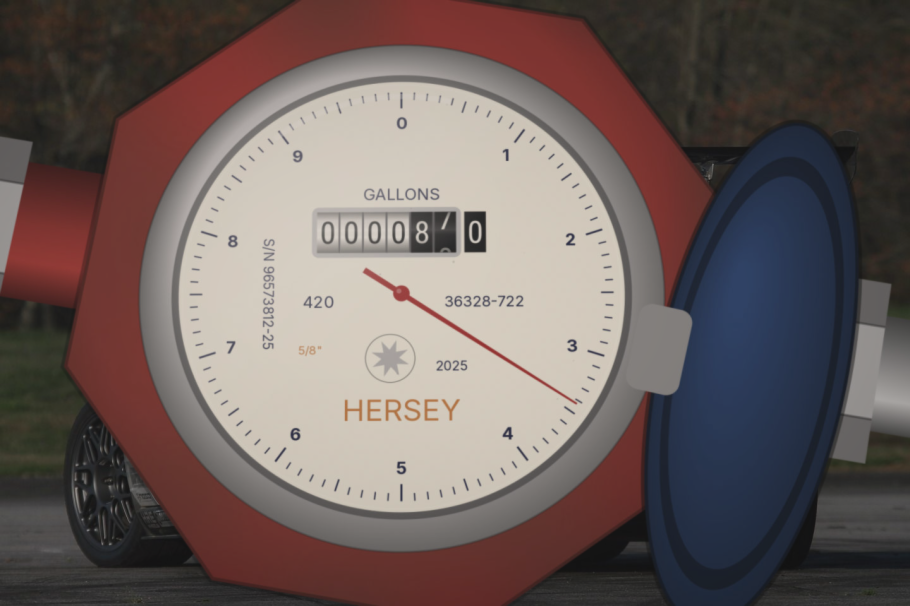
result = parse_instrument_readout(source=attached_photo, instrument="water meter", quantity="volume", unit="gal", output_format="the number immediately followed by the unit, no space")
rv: 873.4gal
